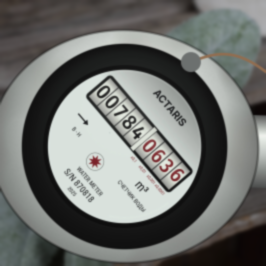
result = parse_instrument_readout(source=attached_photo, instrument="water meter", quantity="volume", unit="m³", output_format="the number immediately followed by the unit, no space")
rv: 784.0636m³
